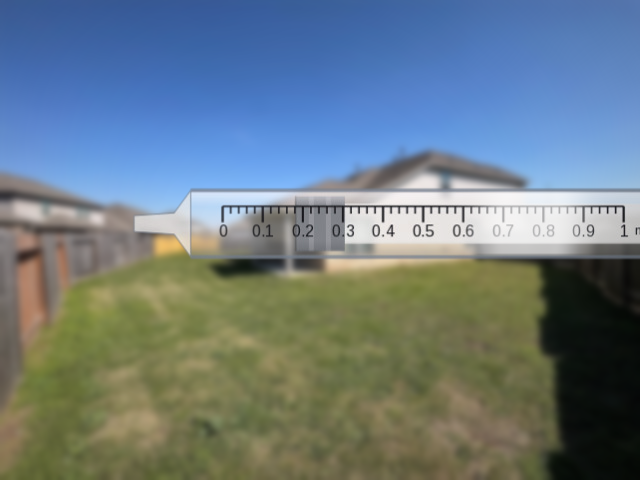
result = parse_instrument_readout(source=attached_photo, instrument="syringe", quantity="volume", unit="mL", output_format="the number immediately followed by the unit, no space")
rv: 0.18mL
